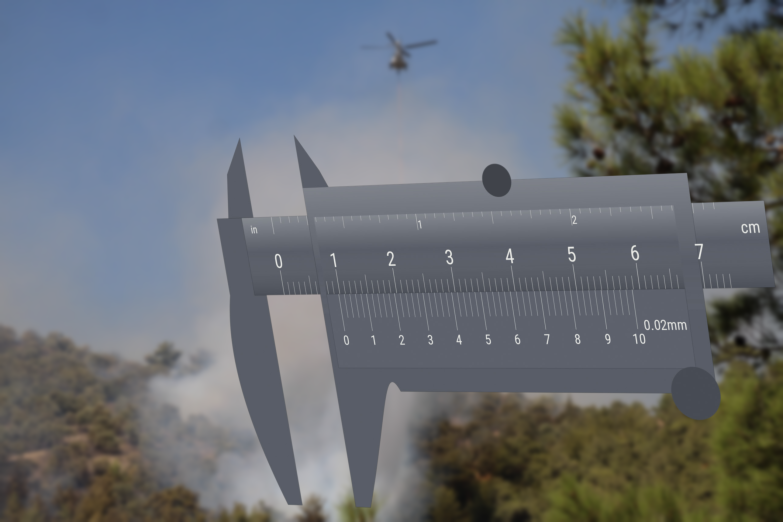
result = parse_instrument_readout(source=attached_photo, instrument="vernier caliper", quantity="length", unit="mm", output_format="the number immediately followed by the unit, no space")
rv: 9.8mm
